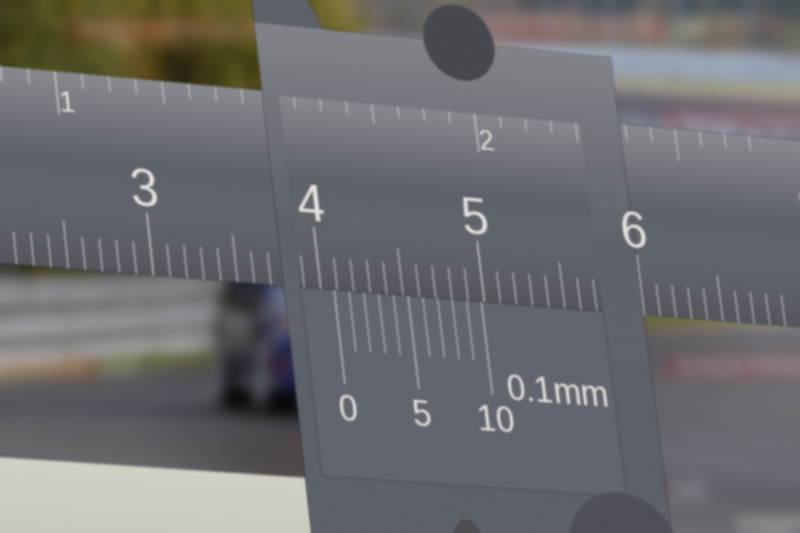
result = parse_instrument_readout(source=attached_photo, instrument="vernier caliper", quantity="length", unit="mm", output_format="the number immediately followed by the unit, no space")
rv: 40.8mm
